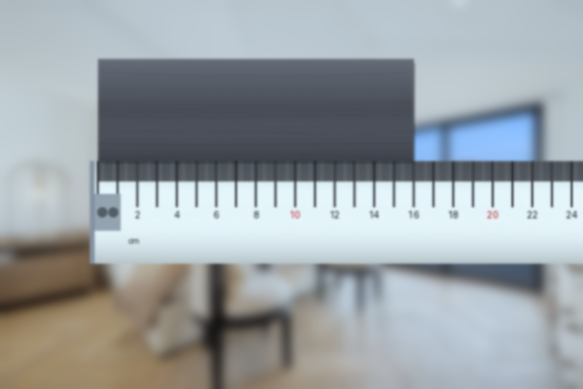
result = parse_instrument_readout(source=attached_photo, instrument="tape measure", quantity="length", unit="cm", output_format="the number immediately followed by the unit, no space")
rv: 16cm
